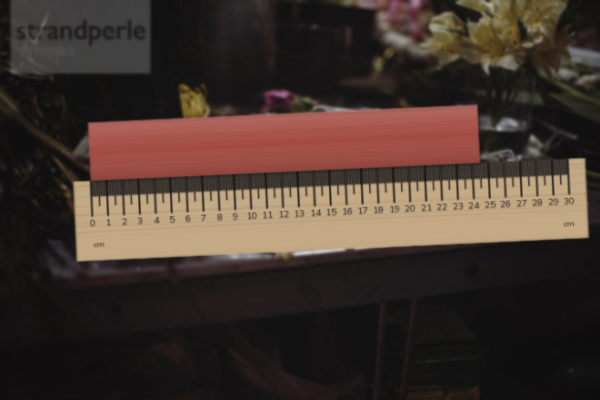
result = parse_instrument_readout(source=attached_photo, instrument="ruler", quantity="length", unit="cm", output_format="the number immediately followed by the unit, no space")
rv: 24.5cm
